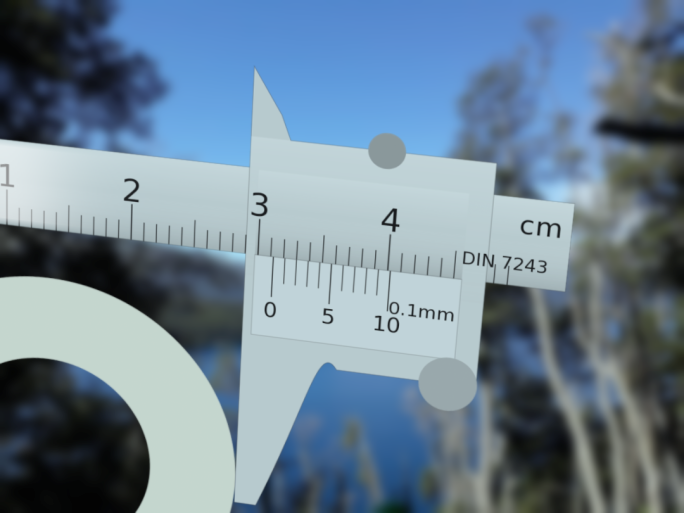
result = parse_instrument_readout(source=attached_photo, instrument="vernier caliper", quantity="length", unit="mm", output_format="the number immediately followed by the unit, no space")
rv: 31.2mm
